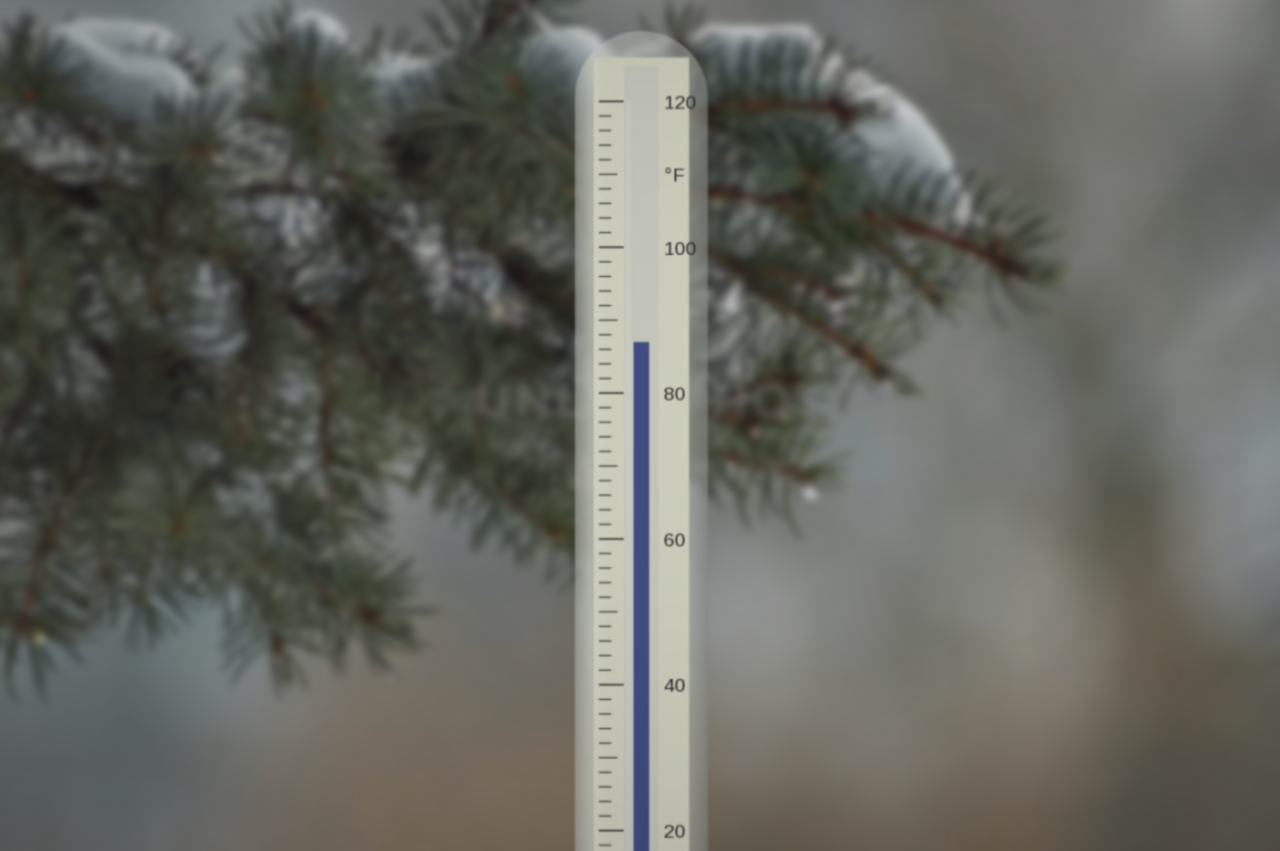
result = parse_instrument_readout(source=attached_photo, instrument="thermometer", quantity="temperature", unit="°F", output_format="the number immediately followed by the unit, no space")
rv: 87°F
